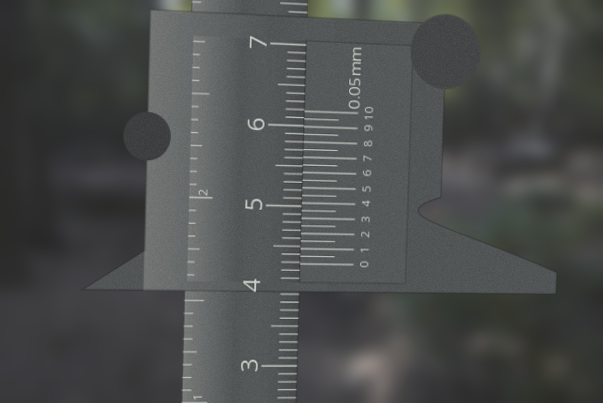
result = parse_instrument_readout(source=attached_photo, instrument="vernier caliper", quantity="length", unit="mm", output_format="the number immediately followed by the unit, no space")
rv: 42.8mm
